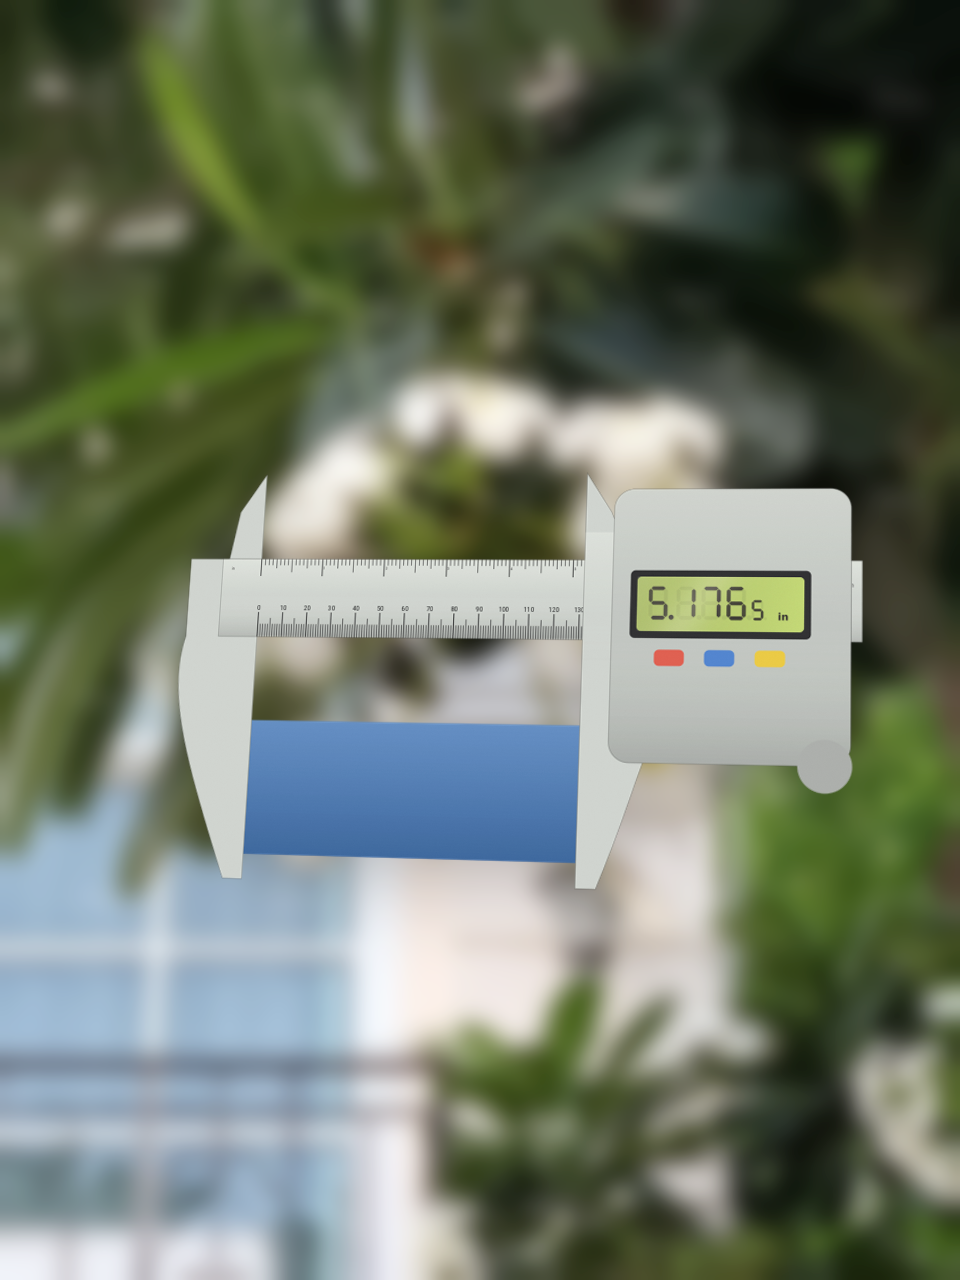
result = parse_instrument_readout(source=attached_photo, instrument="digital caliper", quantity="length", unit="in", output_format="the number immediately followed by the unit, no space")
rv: 5.1765in
